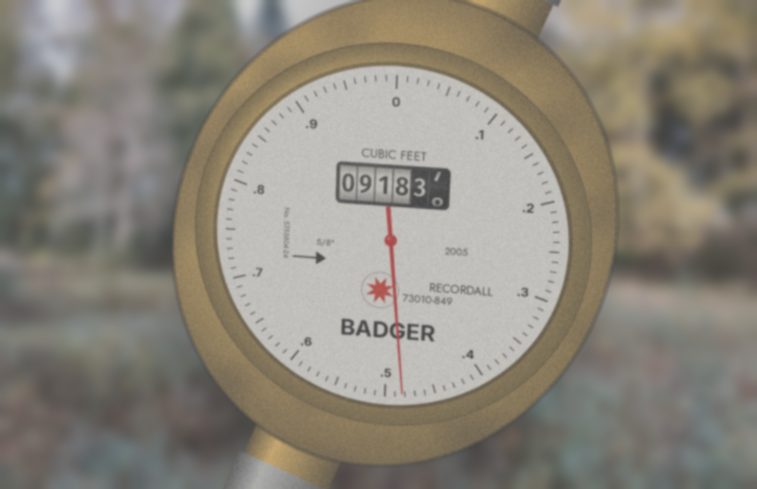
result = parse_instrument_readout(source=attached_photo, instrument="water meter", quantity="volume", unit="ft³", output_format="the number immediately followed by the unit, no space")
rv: 91837.48ft³
